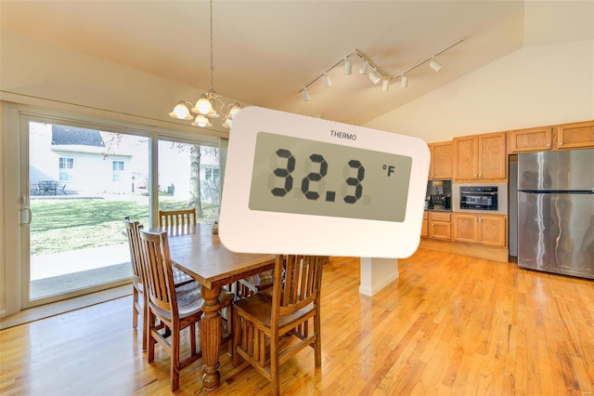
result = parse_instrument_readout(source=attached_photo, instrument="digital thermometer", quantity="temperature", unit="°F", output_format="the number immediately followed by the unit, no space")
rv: 32.3°F
